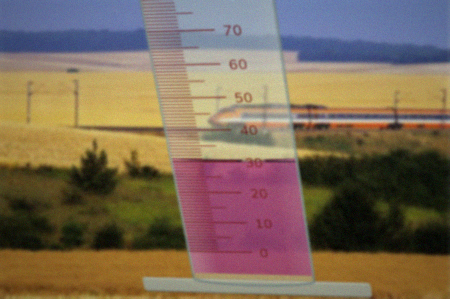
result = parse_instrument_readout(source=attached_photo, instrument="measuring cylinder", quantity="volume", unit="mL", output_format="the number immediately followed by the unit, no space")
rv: 30mL
